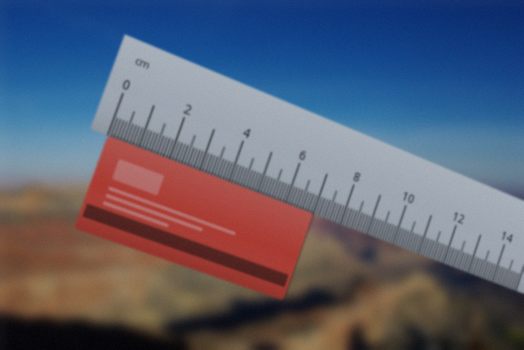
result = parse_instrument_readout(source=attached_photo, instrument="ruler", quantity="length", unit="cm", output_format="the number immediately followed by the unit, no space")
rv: 7cm
